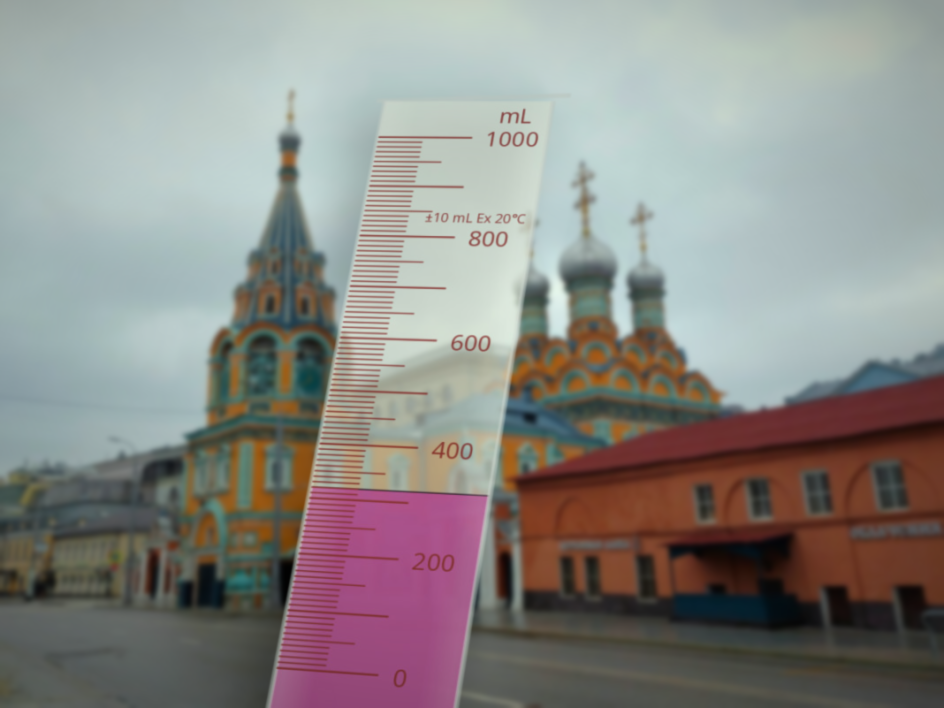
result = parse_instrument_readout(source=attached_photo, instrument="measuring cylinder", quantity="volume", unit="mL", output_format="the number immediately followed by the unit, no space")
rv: 320mL
